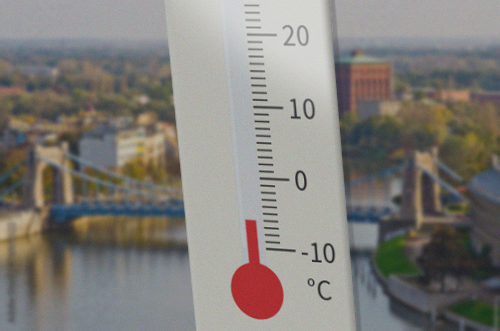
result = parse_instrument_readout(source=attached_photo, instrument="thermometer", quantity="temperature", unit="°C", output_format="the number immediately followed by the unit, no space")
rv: -6°C
